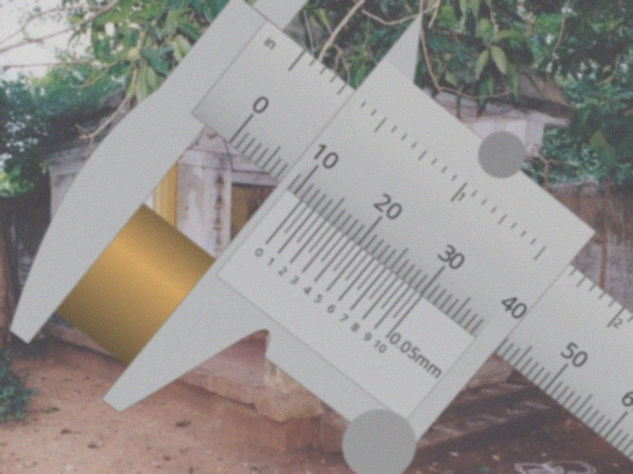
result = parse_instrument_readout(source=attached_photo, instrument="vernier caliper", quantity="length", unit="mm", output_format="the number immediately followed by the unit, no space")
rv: 11.2mm
